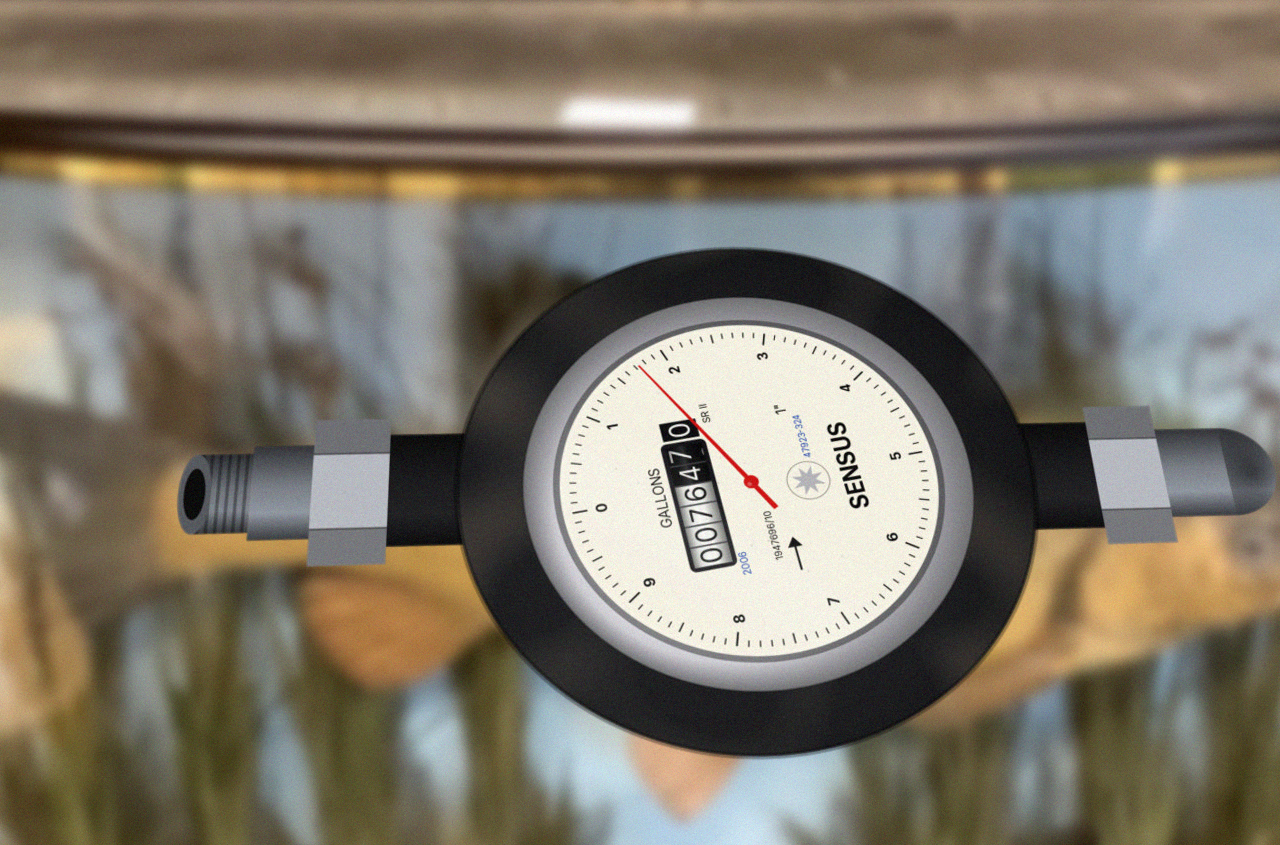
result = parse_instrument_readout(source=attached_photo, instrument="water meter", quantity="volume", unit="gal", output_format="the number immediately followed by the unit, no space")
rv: 76471.7gal
